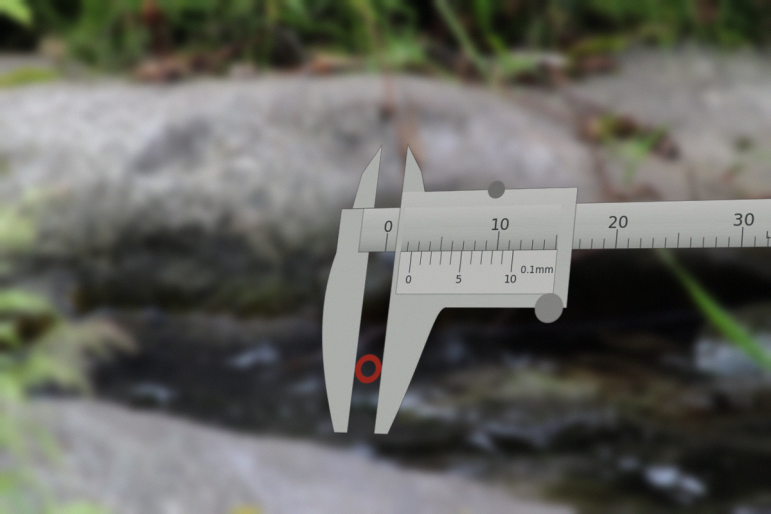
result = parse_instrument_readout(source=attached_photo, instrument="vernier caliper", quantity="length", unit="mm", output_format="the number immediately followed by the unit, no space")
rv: 2.4mm
